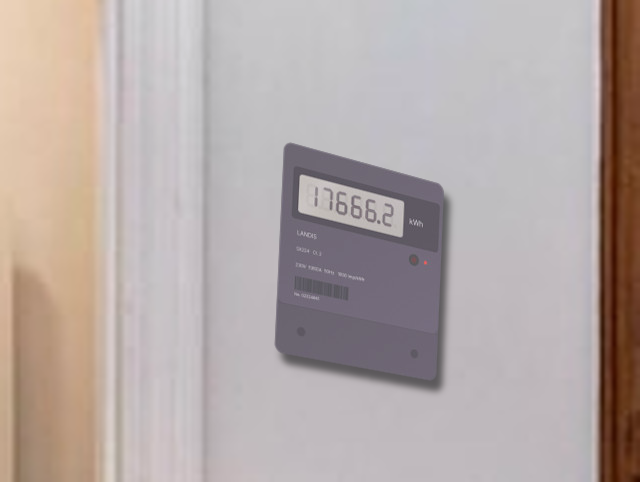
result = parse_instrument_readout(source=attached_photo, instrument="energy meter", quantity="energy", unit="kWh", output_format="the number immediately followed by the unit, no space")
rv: 17666.2kWh
